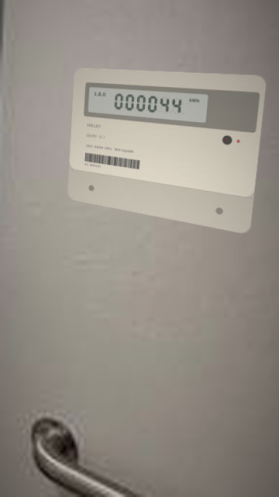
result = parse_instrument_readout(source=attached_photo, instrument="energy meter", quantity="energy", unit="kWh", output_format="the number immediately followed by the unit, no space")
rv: 44kWh
